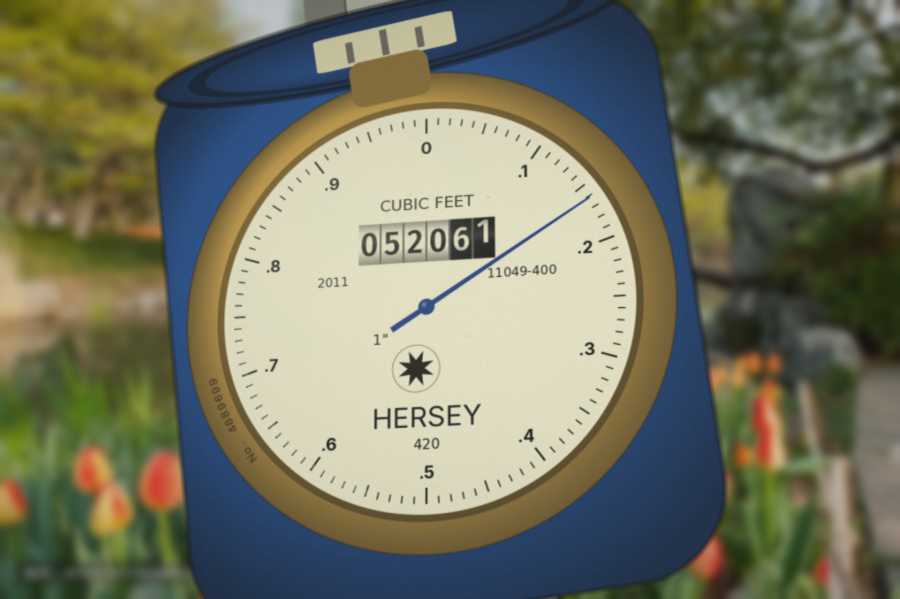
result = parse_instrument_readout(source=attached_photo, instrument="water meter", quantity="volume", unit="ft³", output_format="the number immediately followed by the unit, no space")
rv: 52061.16ft³
